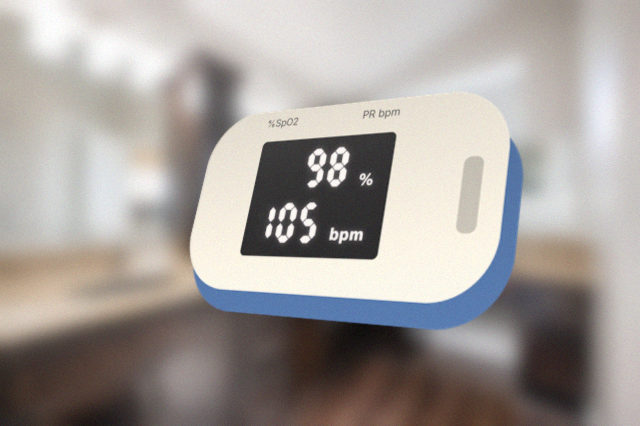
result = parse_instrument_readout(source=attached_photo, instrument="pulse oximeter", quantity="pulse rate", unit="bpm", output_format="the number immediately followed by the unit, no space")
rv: 105bpm
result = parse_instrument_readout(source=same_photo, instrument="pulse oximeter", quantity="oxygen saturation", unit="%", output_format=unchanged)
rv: 98%
